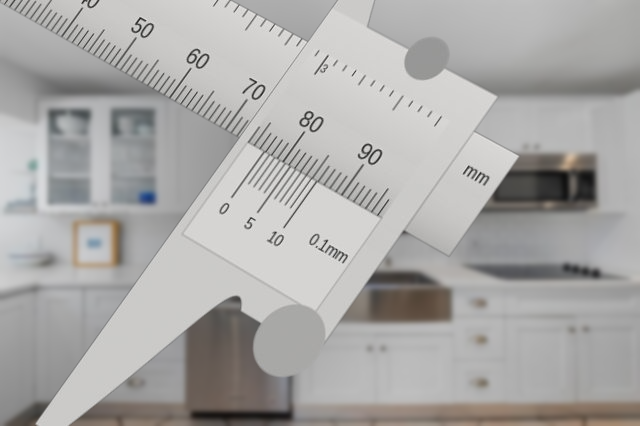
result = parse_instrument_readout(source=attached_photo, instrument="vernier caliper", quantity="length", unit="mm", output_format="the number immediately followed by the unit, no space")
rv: 76.8mm
